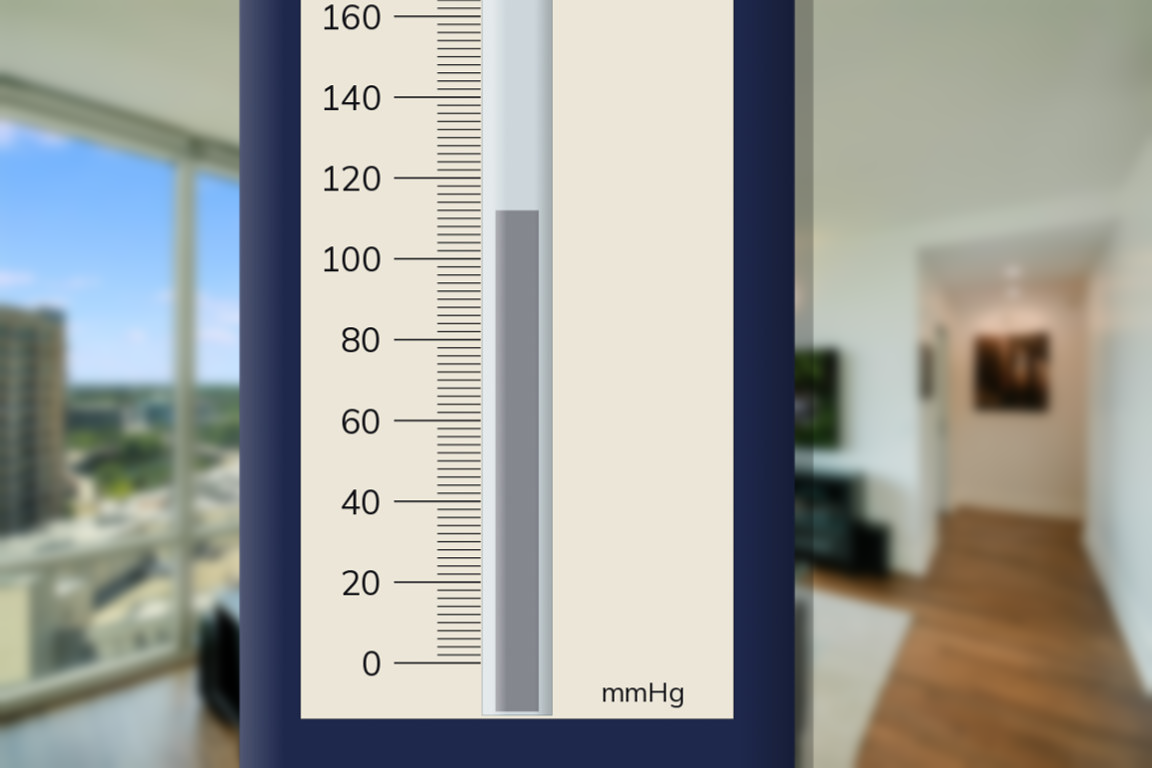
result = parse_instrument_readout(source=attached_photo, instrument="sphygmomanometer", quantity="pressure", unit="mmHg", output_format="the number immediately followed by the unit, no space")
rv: 112mmHg
